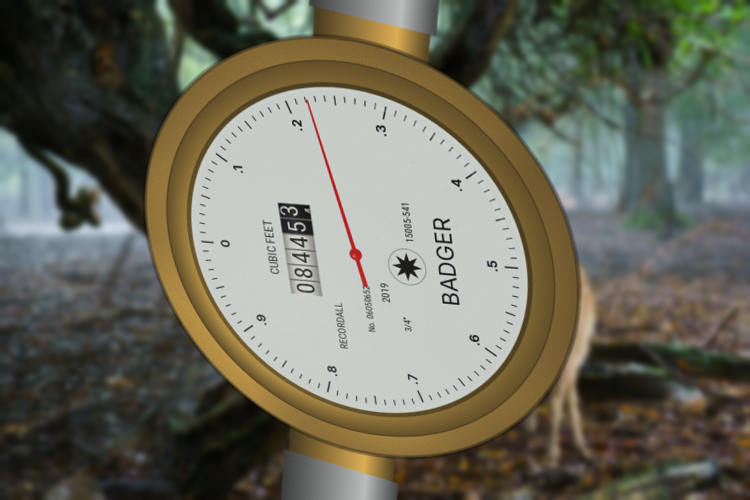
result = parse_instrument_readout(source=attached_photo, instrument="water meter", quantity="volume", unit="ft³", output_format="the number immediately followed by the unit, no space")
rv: 84453.22ft³
